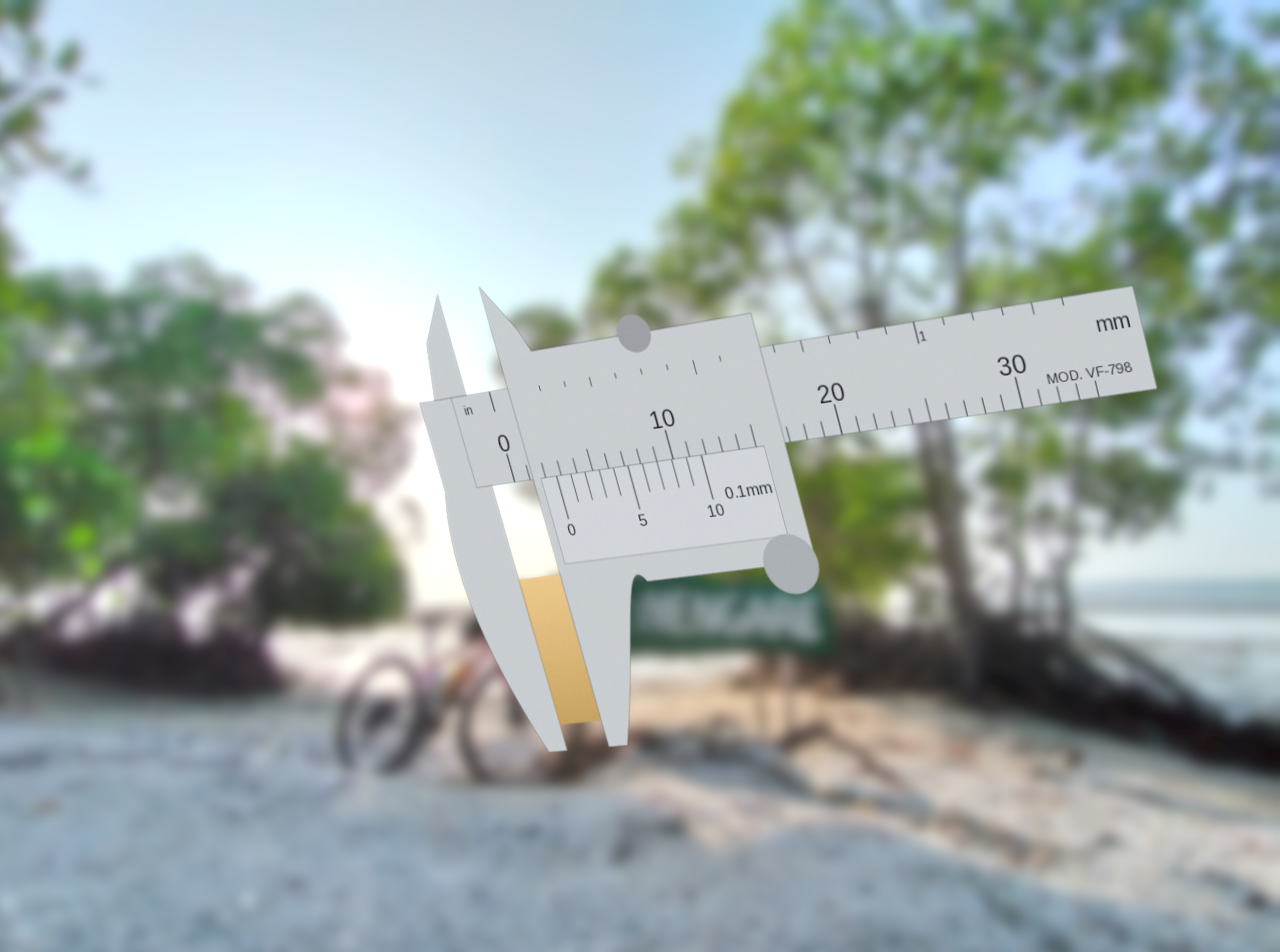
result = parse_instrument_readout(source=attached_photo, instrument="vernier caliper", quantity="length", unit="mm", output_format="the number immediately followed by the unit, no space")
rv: 2.7mm
